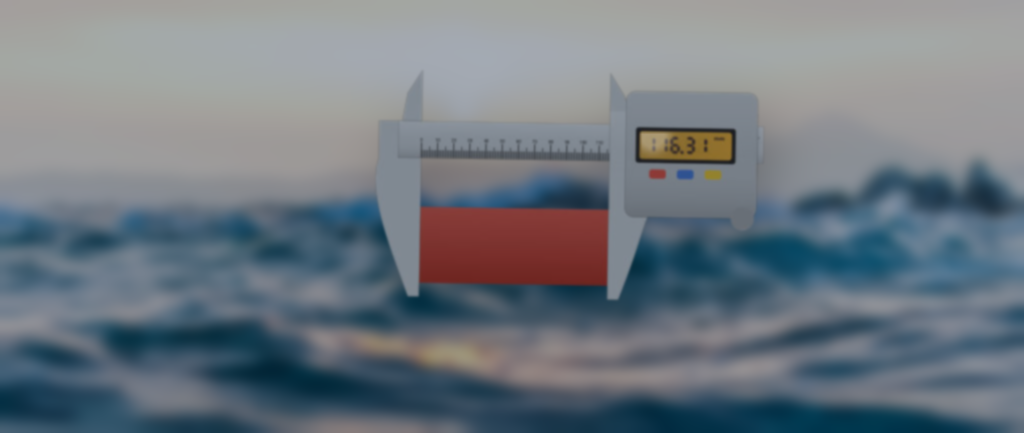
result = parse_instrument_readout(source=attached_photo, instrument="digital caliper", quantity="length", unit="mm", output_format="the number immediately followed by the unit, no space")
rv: 116.31mm
